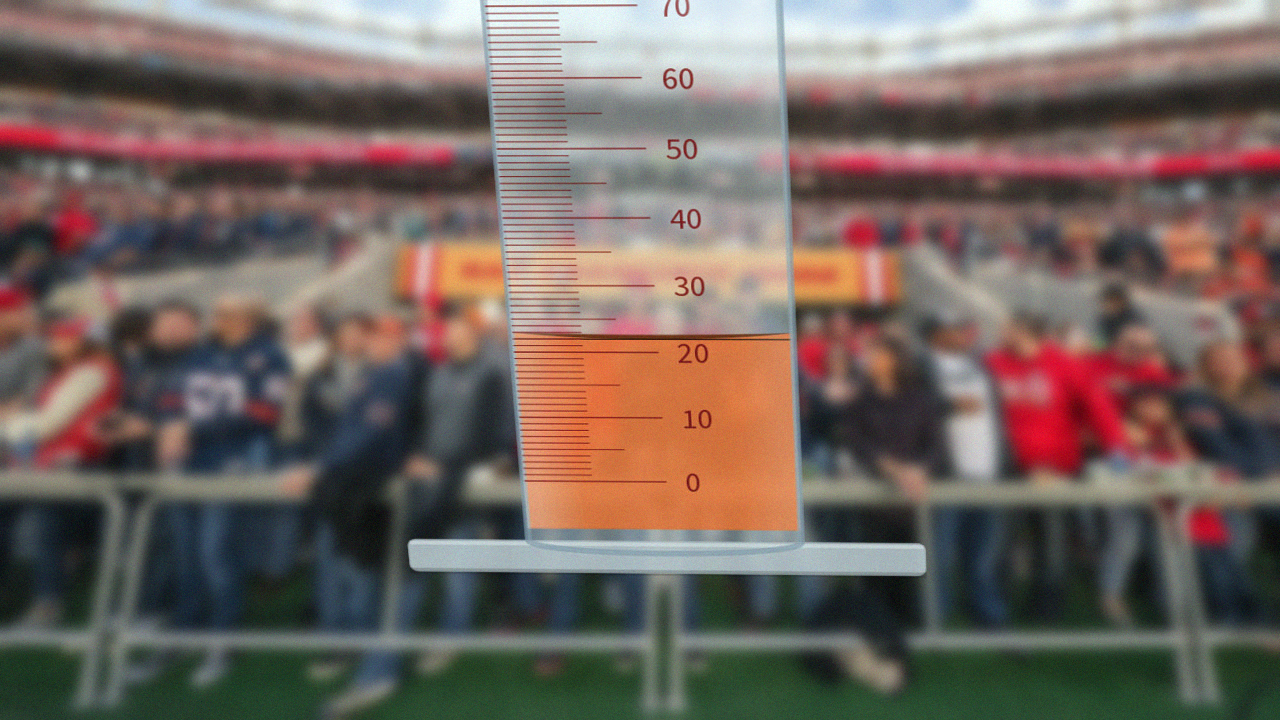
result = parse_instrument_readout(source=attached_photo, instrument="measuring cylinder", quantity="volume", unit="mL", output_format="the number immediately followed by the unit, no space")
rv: 22mL
